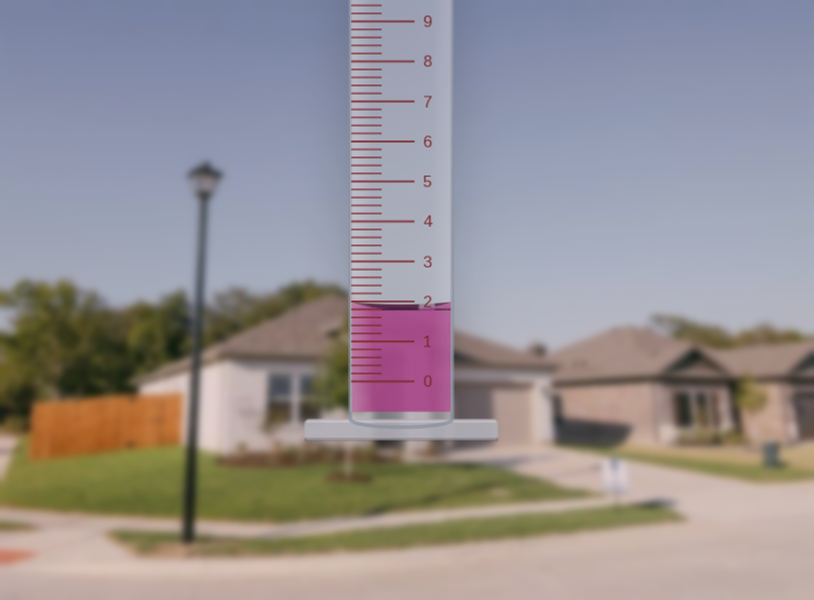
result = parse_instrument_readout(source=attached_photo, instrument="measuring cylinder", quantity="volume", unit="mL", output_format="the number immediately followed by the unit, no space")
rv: 1.8mL
